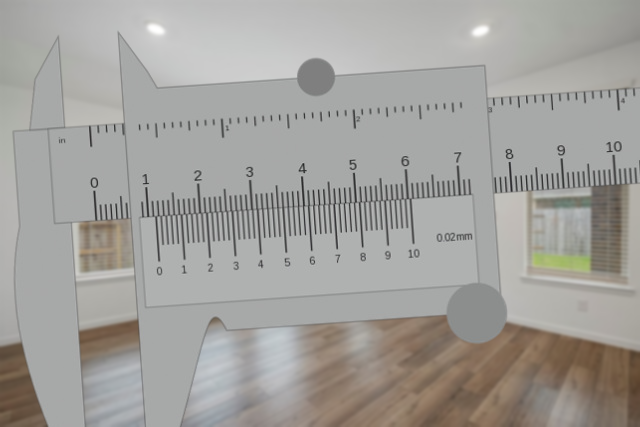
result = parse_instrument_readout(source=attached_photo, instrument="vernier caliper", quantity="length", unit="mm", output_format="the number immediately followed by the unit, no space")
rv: 11.5mm
